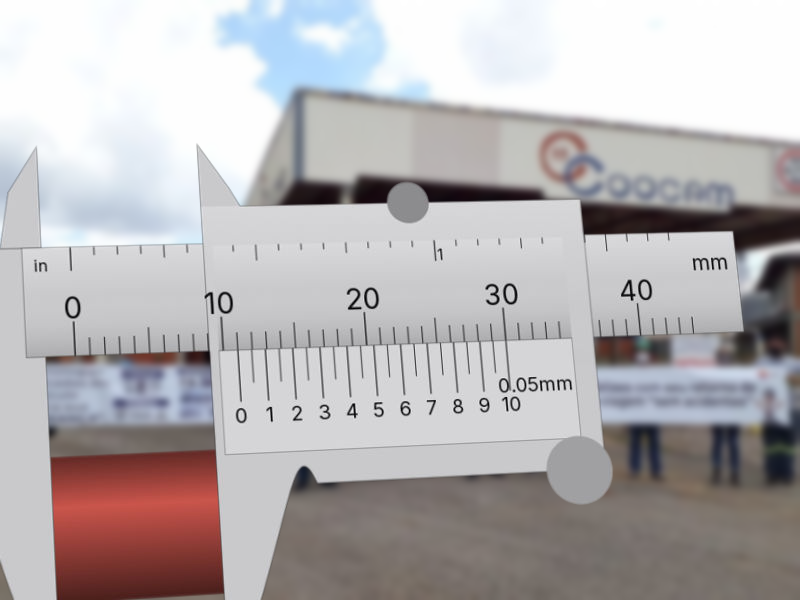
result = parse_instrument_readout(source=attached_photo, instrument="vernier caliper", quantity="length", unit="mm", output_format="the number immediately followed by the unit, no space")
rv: 11.0mm
